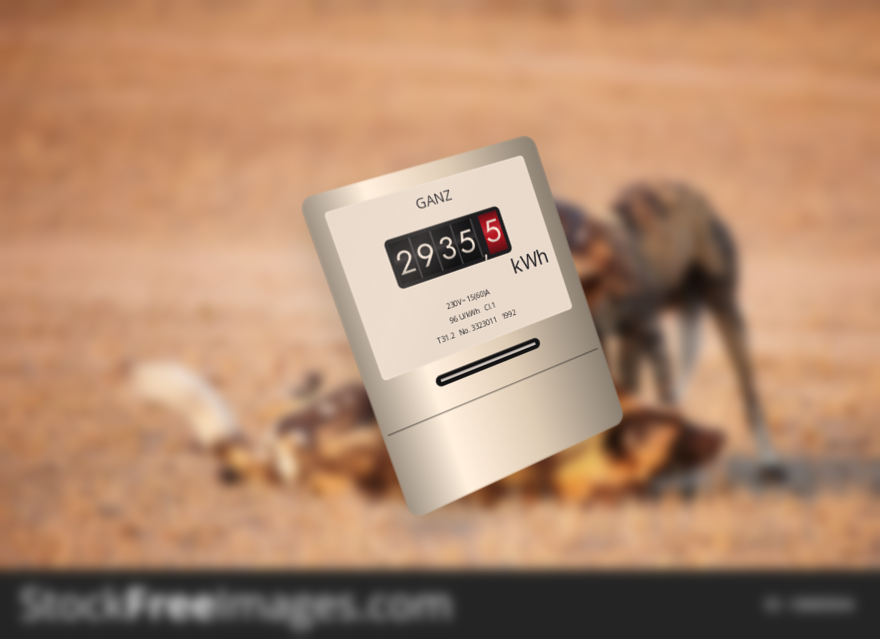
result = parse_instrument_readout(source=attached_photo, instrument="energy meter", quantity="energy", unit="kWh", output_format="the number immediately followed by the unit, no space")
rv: 2935.5kWh
